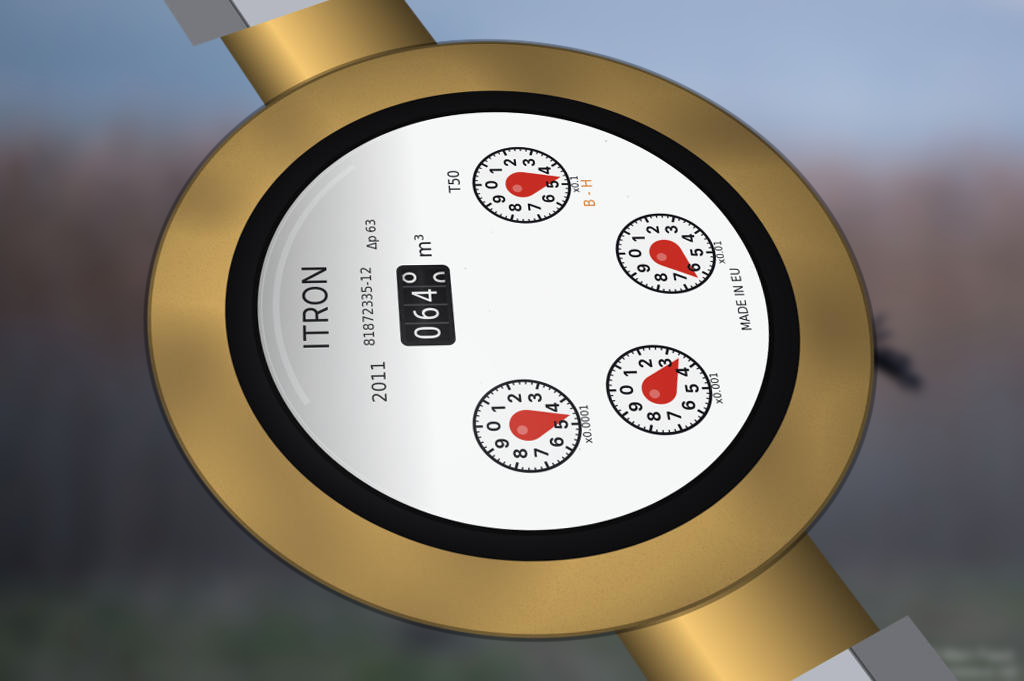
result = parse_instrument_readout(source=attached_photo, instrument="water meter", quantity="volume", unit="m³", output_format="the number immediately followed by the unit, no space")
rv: 648.4634m³
